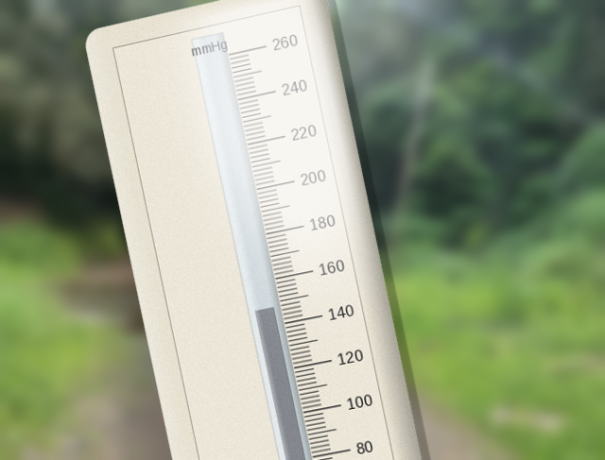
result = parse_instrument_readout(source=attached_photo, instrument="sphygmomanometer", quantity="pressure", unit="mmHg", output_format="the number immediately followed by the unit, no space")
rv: 148mmHg
